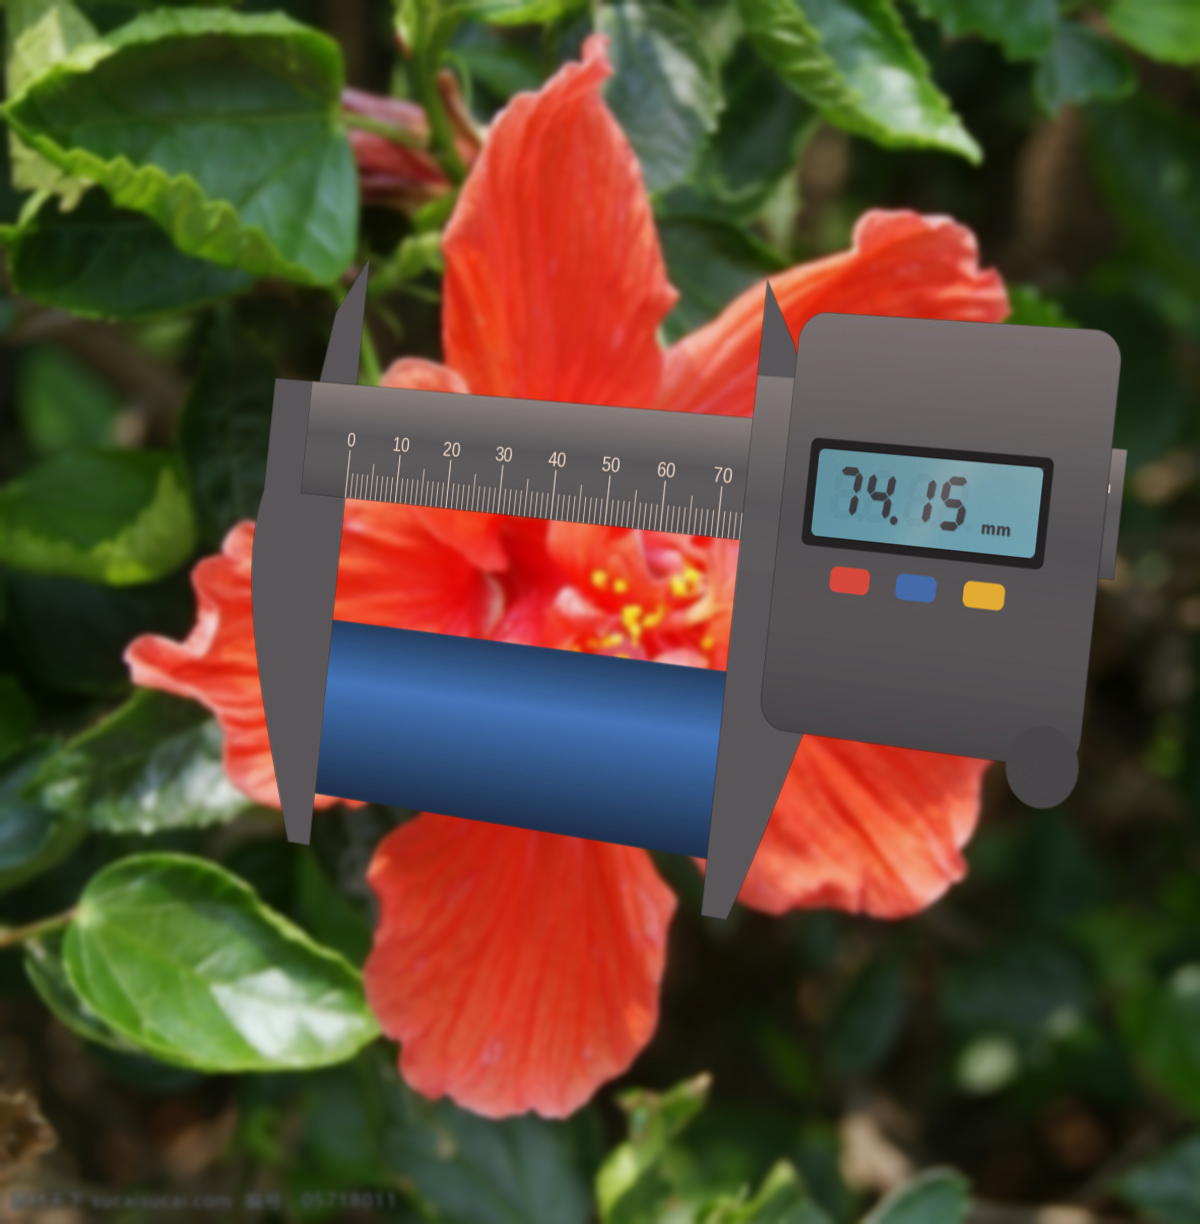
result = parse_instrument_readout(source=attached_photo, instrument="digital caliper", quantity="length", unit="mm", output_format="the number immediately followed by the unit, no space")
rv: 74.15mm
